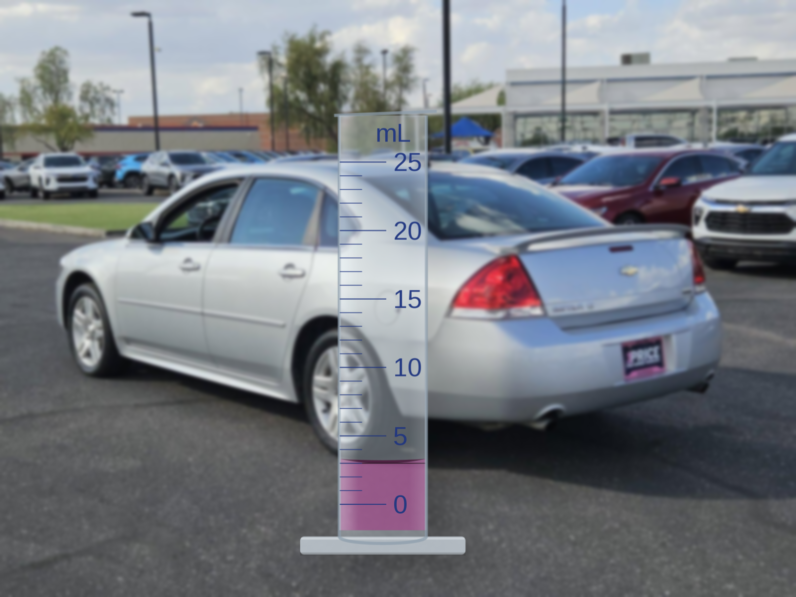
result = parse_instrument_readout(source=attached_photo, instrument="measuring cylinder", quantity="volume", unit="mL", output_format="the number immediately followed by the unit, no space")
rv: 3mL
